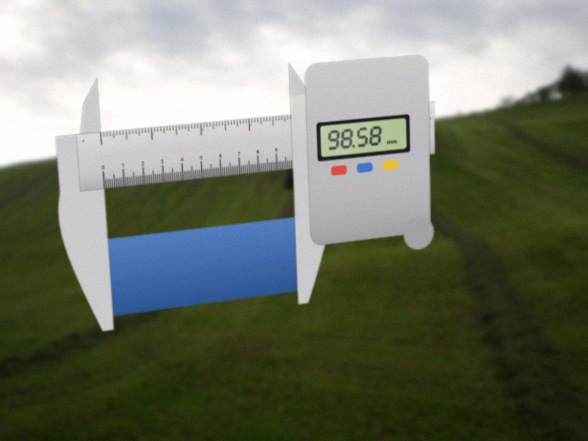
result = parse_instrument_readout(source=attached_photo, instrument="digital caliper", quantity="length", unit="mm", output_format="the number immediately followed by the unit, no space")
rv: 98.58mm
